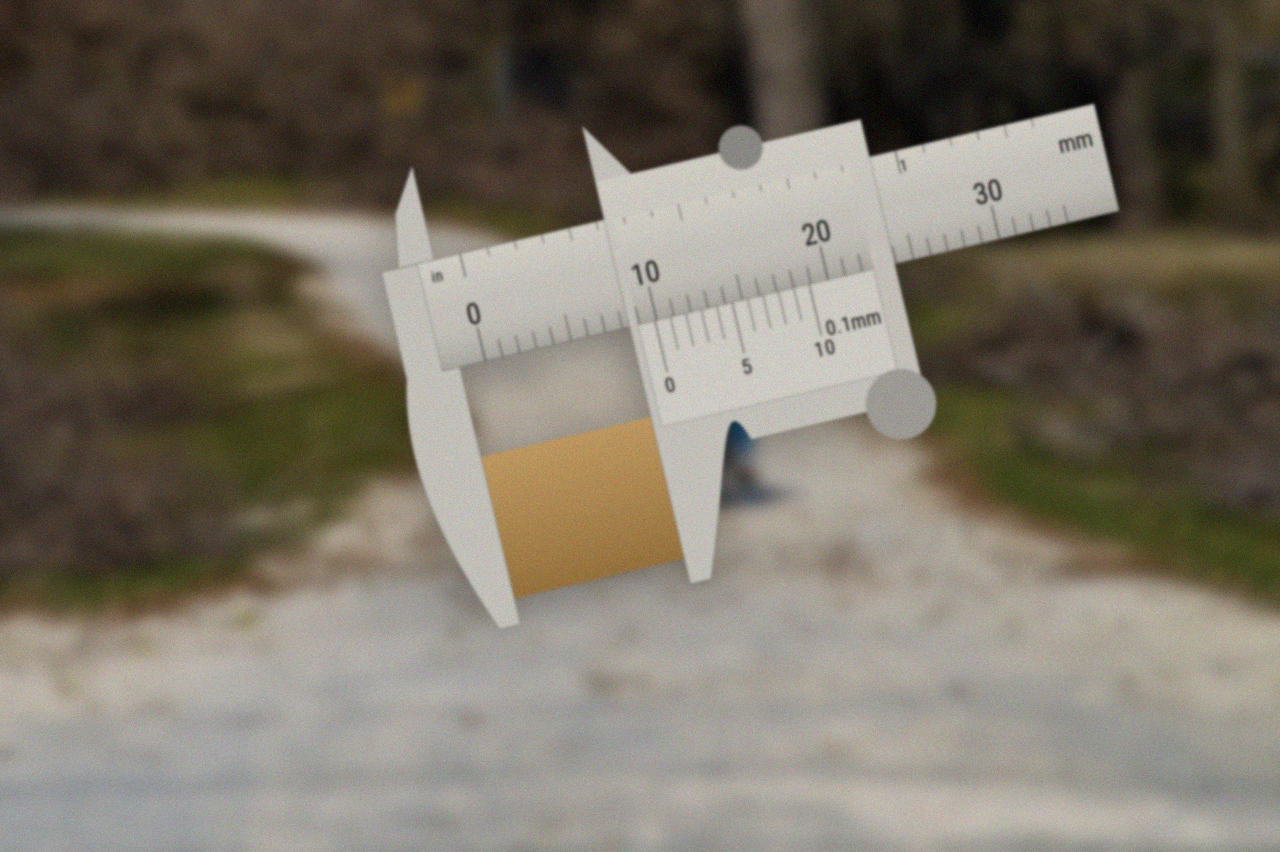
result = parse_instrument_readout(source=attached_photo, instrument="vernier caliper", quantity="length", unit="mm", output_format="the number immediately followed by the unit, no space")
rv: 9.9mm
